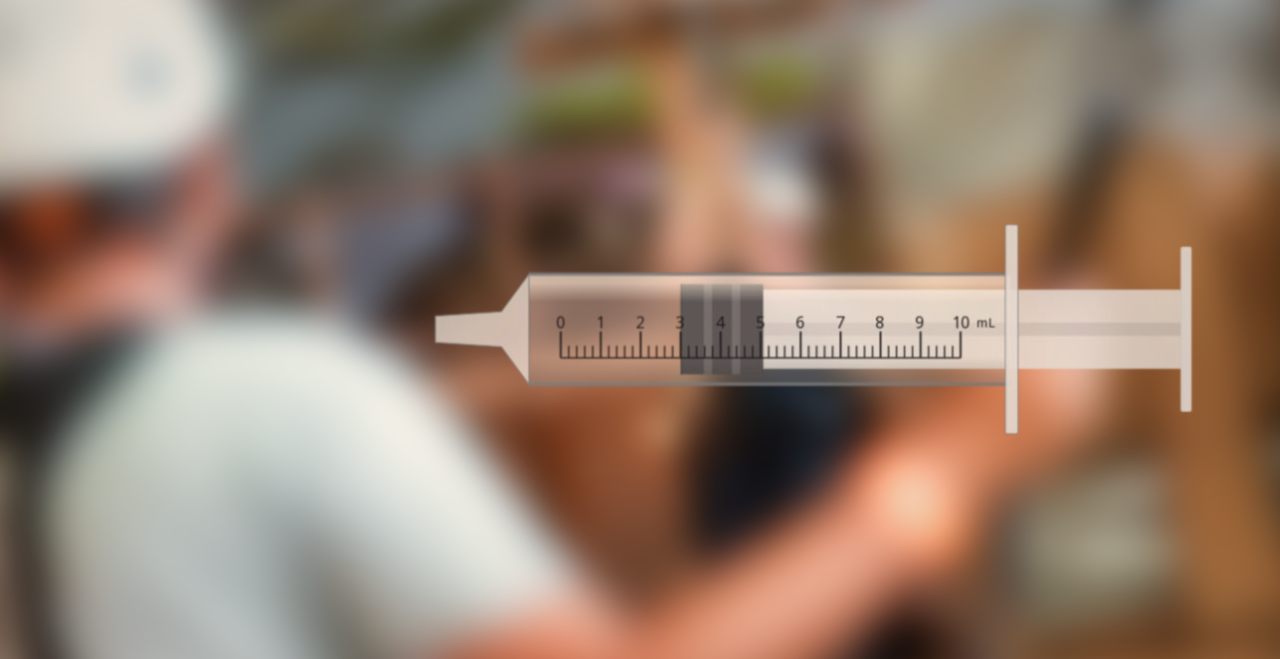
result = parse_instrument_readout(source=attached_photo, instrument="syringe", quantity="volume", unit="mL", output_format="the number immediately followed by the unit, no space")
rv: 3mL
